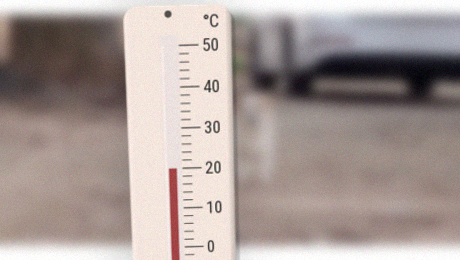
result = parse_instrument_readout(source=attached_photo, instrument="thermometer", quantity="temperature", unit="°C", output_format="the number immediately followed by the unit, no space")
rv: 20°C
